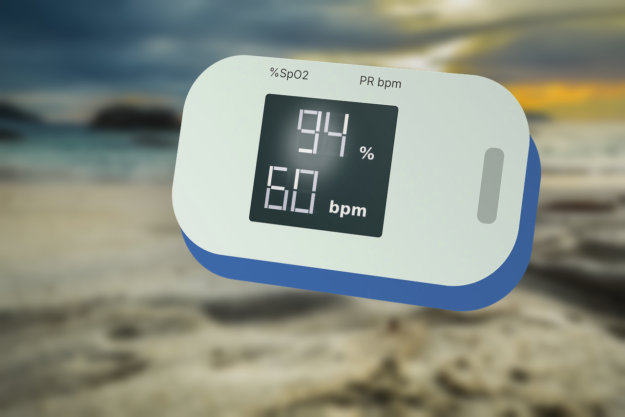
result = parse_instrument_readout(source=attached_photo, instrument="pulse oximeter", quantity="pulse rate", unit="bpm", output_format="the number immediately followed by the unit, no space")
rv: 60bpm
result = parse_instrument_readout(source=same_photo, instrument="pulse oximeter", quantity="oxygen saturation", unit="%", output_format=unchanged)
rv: 94%
